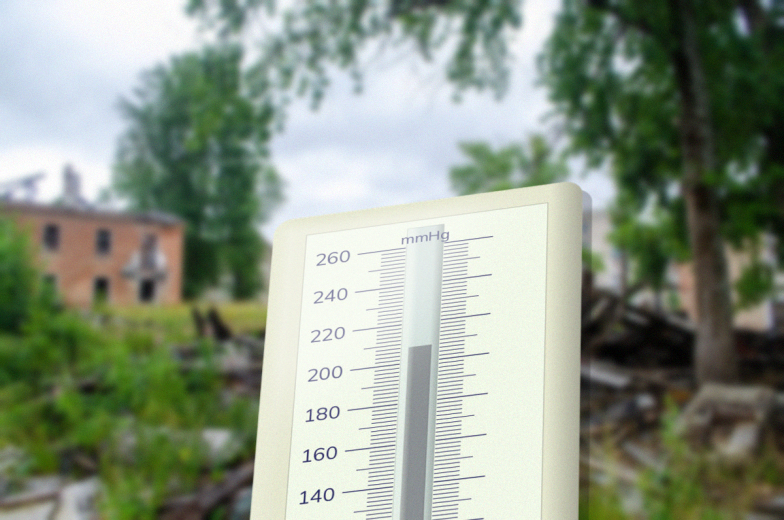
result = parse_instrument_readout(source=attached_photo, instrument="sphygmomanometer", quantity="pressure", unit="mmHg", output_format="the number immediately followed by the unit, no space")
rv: 208mmHg
